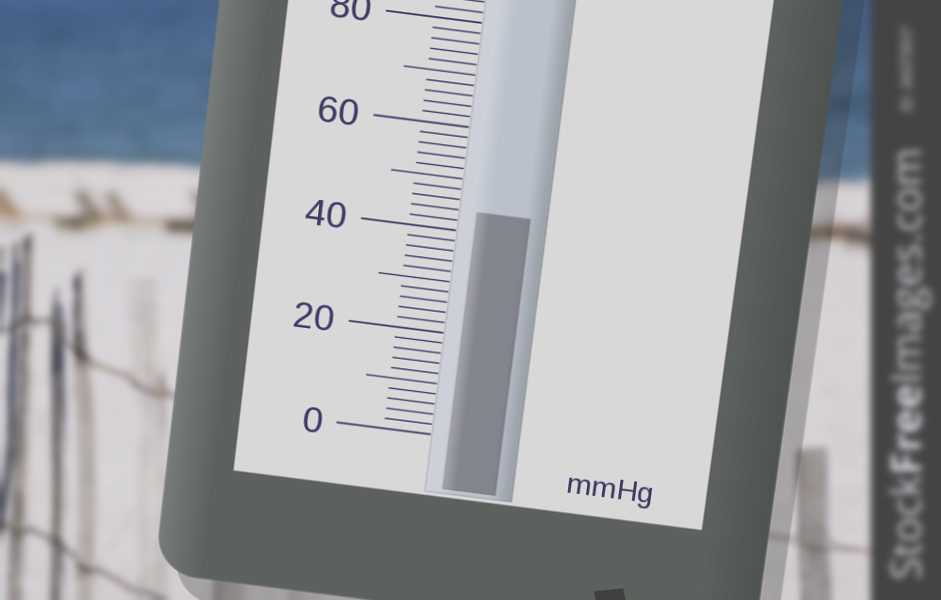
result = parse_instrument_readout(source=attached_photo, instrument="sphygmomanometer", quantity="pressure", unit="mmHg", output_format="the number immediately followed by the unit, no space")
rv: 44mmHg
